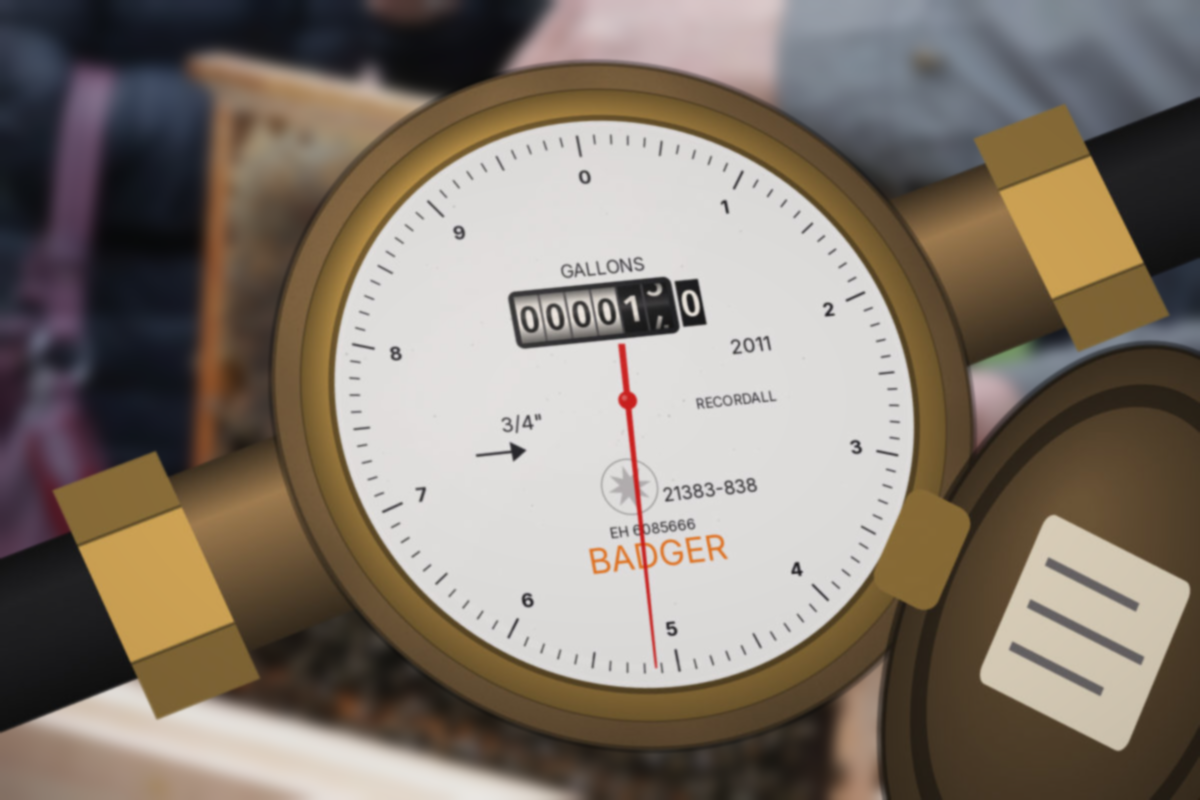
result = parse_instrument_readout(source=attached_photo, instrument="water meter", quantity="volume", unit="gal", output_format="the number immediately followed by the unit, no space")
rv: 135.1gal
